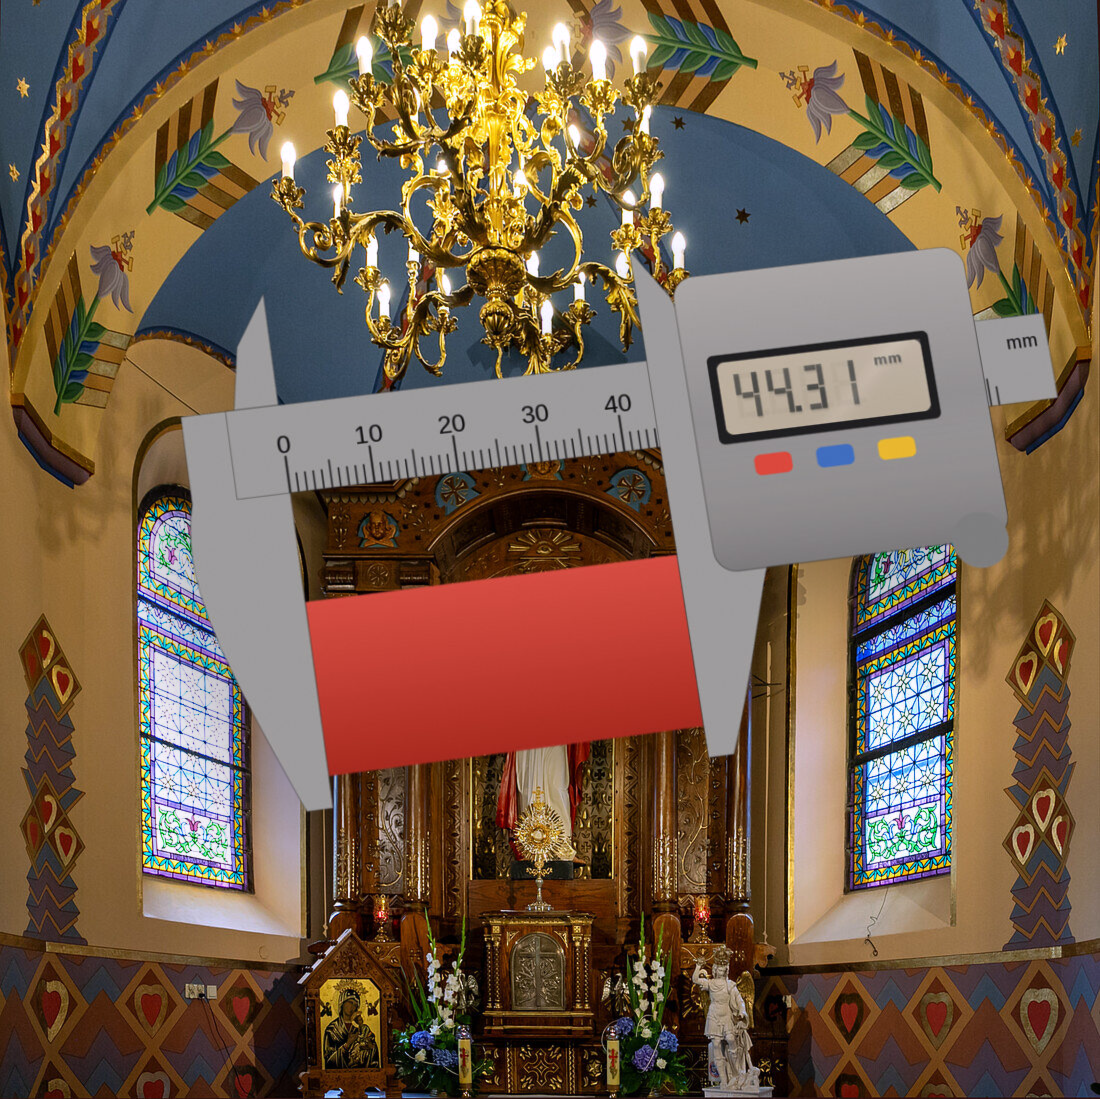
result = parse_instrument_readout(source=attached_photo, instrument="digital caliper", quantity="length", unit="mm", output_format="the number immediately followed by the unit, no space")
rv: 44.31mm
